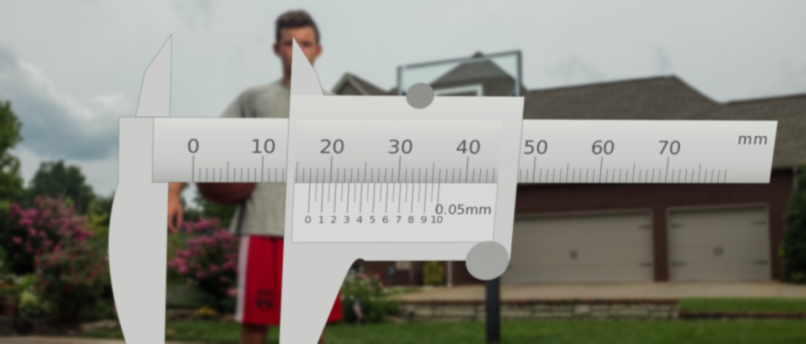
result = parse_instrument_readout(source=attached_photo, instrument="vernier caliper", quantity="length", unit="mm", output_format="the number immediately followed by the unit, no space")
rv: 17.0mm
